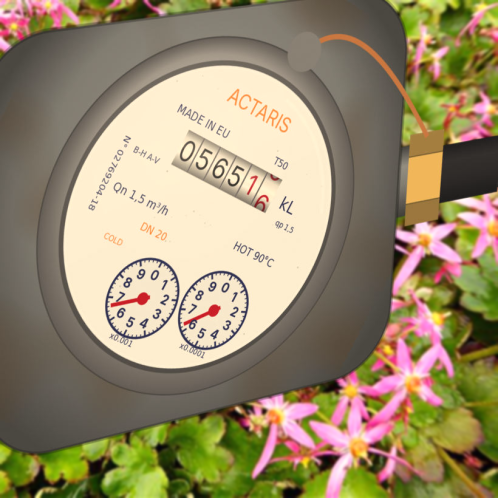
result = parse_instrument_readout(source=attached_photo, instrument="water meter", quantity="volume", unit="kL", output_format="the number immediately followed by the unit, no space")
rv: 565.1566kL
